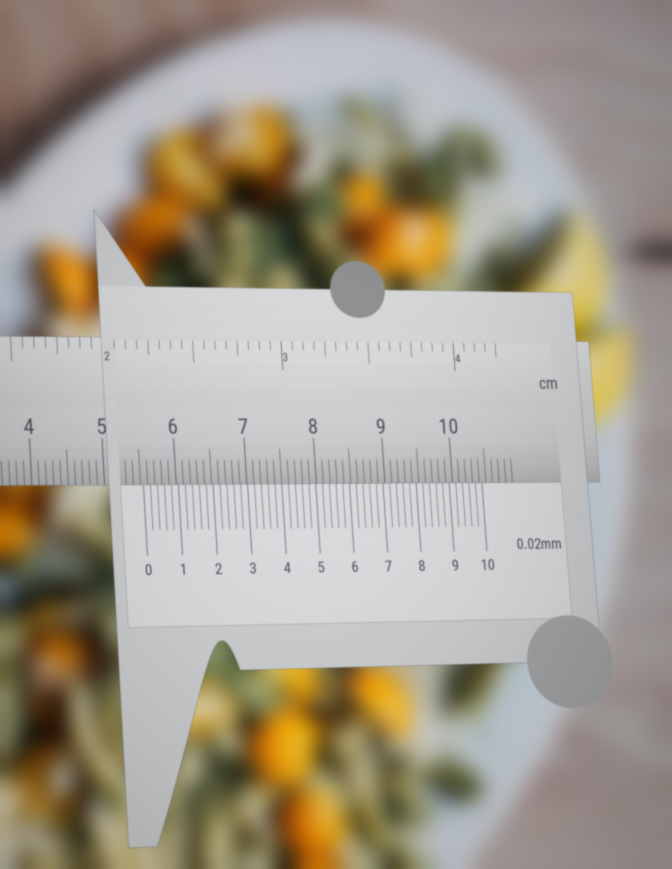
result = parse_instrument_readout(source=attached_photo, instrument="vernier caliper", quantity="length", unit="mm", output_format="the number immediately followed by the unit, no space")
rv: 55.4mm
